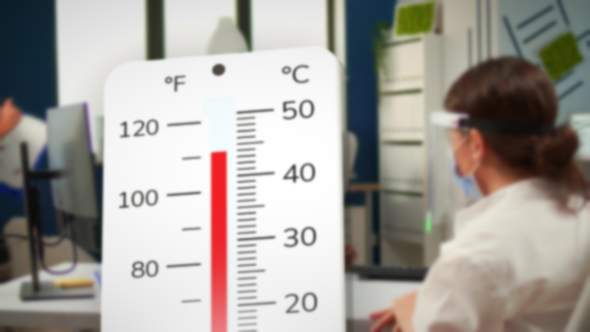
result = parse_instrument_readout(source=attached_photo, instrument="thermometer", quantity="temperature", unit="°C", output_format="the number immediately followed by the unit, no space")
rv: 44°C
